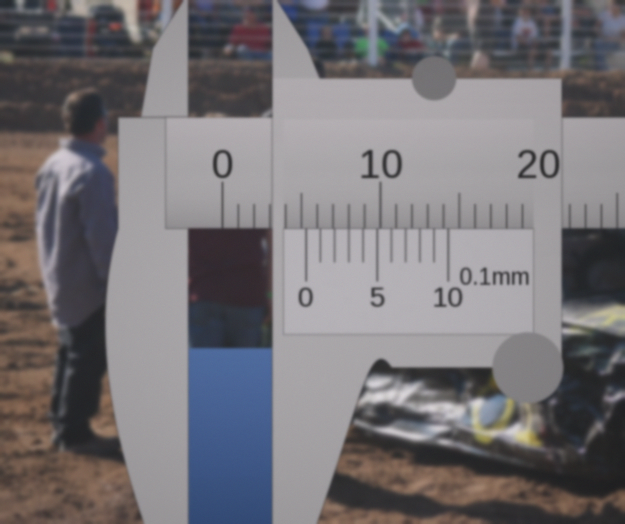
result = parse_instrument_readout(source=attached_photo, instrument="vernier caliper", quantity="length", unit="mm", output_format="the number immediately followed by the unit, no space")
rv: 5.3mm
